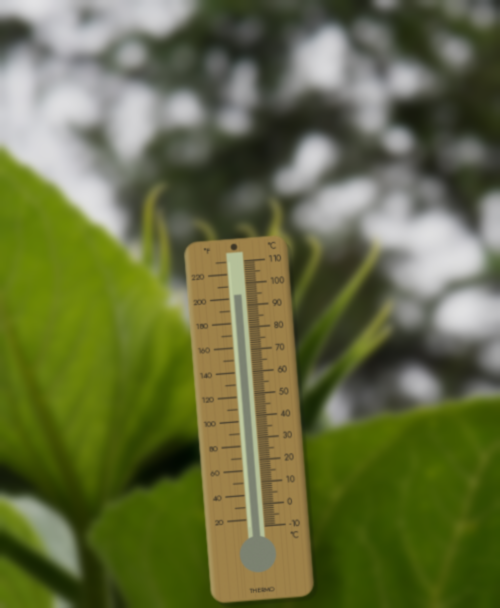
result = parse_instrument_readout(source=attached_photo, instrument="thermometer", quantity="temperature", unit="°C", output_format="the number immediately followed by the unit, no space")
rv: 95°C
